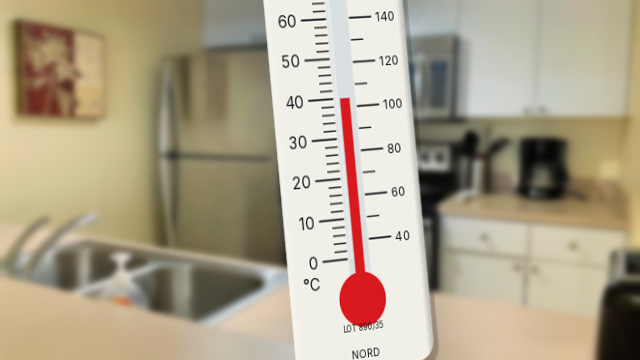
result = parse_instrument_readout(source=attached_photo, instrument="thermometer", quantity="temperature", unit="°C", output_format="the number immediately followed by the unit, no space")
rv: 40°C
